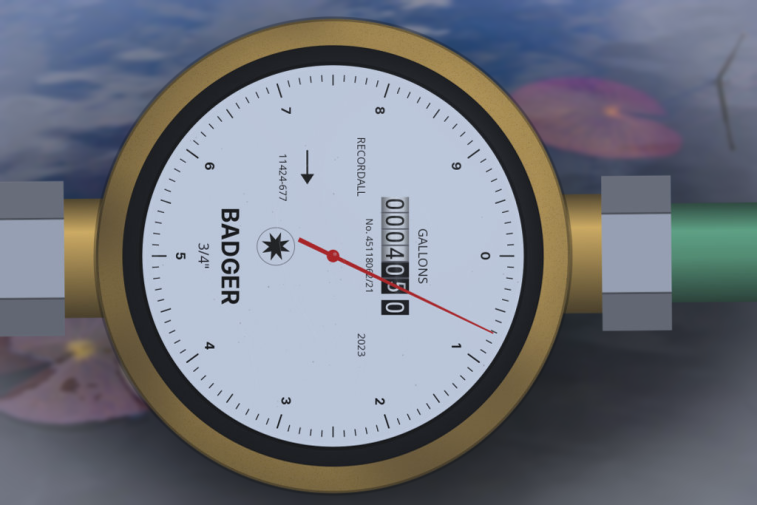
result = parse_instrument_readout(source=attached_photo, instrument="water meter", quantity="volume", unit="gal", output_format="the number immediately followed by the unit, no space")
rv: 4050.7gal
